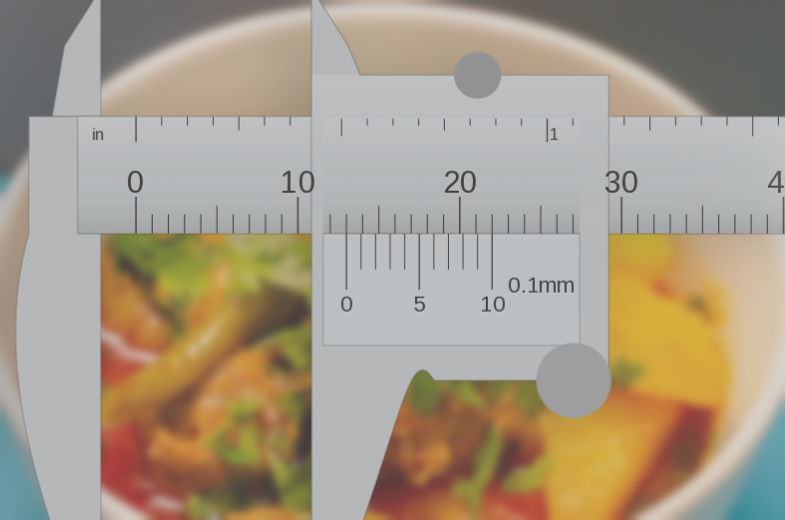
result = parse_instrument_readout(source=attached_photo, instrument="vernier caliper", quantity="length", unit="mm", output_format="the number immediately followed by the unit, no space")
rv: 13.0mm
